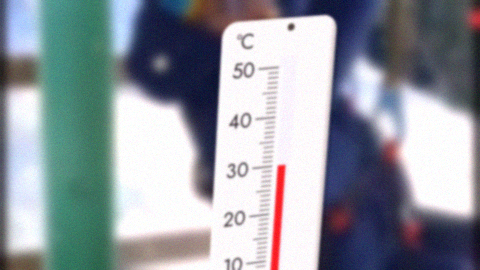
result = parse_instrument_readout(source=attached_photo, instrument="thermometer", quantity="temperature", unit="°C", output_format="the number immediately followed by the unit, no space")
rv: 30°C
